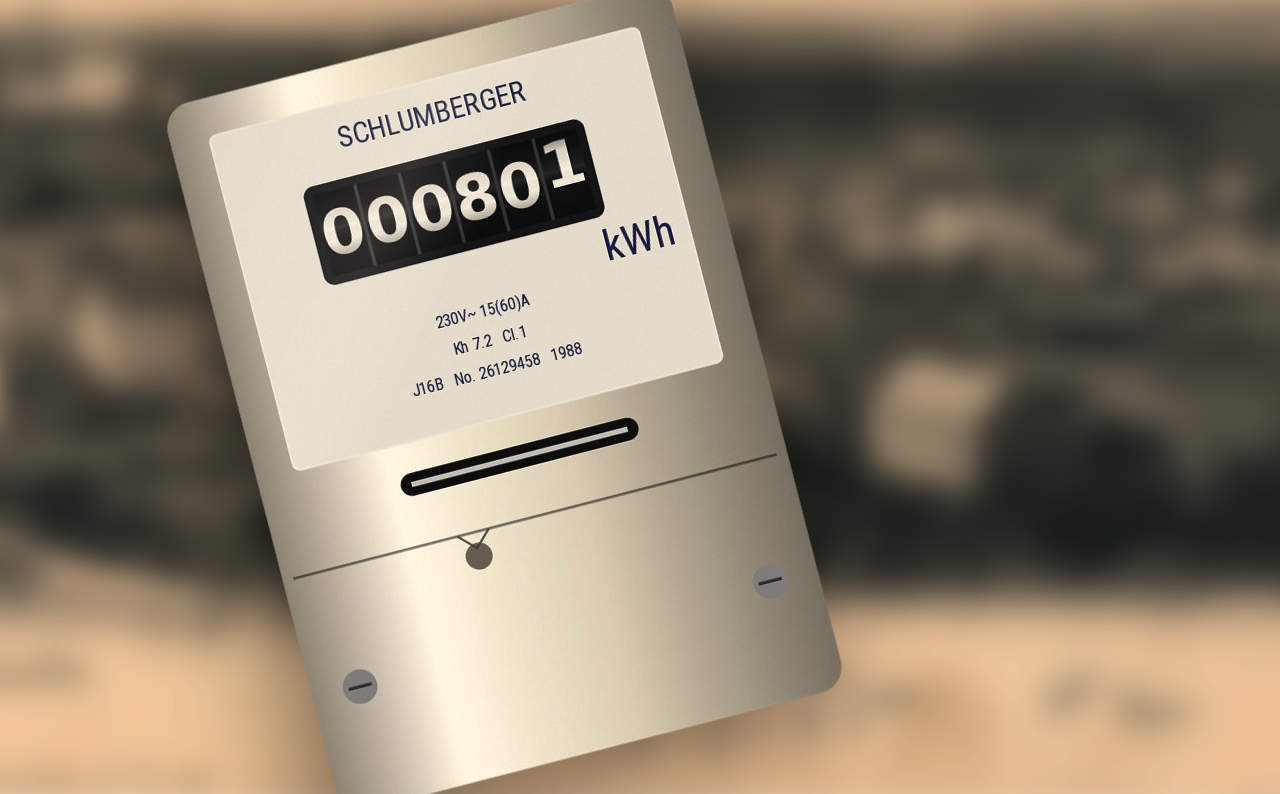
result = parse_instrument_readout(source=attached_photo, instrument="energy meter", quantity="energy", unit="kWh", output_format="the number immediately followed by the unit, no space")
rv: 801kWh
